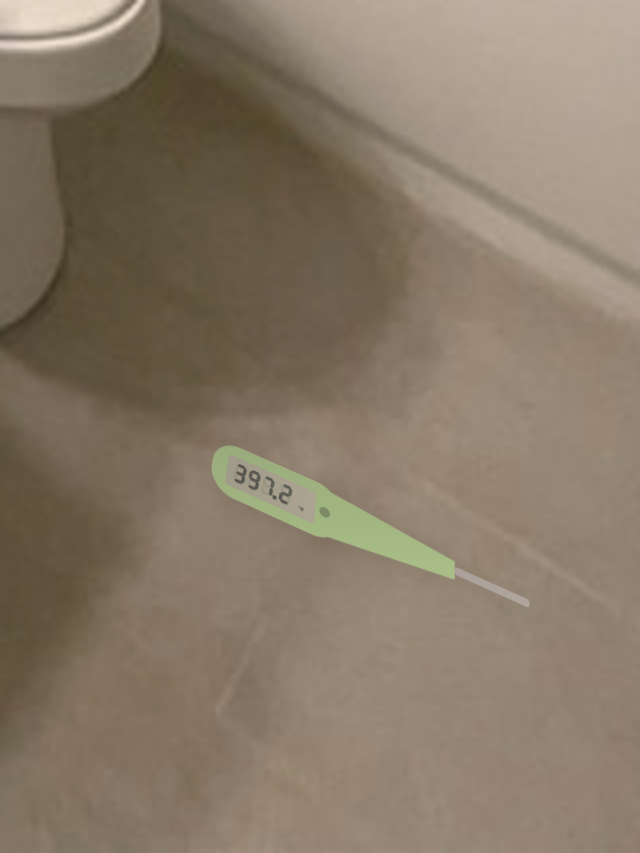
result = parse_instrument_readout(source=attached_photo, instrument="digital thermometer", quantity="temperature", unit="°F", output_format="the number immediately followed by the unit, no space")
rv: 397.2°F
